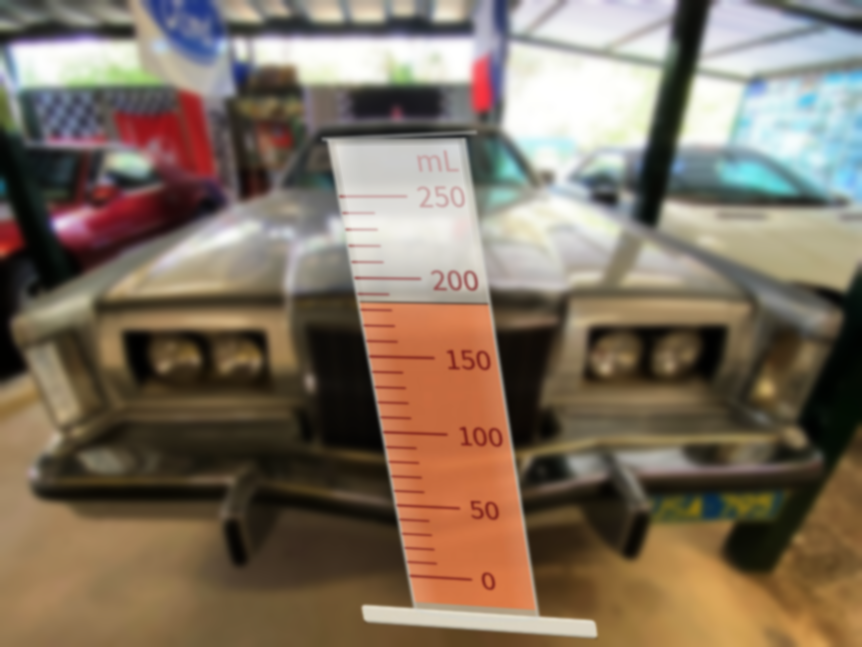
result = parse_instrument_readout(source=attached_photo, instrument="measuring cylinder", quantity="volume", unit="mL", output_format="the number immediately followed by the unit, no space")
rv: 185mL
